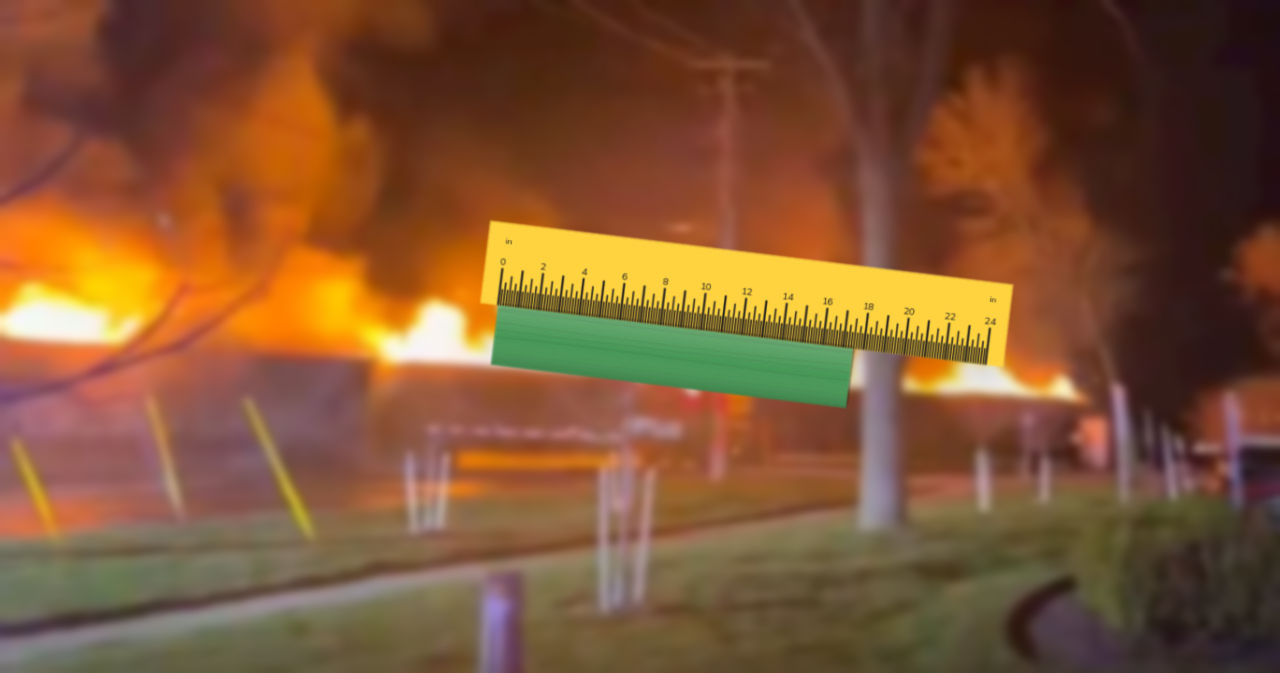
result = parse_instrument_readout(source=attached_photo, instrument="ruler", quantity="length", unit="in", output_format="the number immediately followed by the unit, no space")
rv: 17.5in
